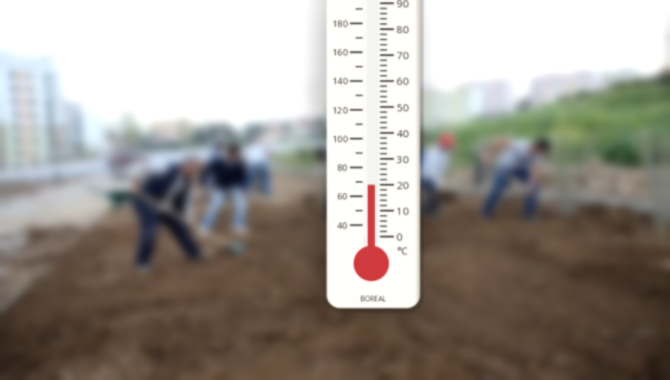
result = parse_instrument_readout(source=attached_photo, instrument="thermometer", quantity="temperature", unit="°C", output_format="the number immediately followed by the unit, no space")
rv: 20°C
